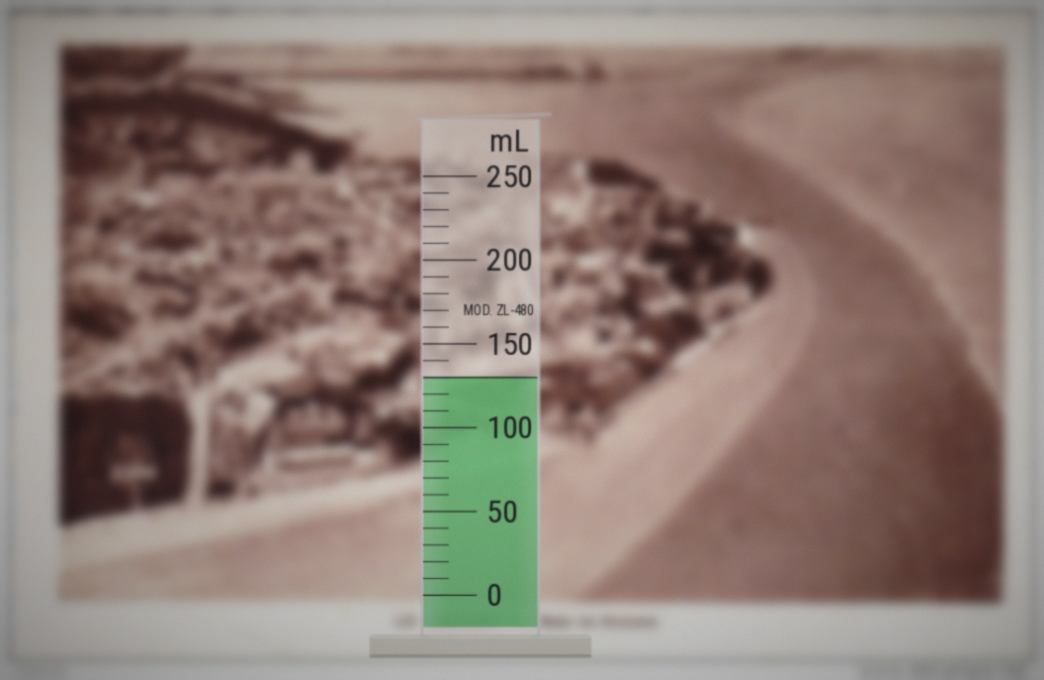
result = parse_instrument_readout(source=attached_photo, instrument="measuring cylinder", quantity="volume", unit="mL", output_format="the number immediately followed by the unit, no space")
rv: 130mL
